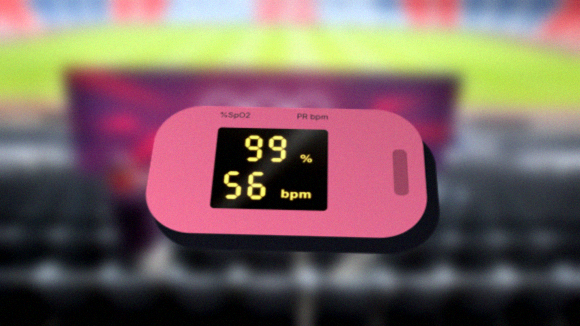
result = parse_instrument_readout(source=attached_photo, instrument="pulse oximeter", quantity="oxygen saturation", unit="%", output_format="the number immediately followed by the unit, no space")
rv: 99%
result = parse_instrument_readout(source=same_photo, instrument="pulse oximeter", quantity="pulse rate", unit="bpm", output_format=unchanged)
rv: 56bpm
